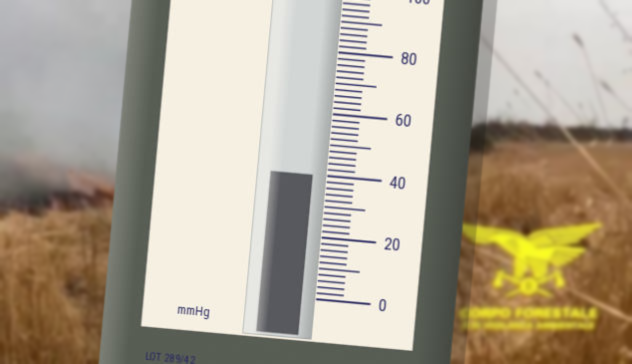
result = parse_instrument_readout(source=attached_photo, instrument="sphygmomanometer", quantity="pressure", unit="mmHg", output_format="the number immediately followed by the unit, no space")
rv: 40mmHg
